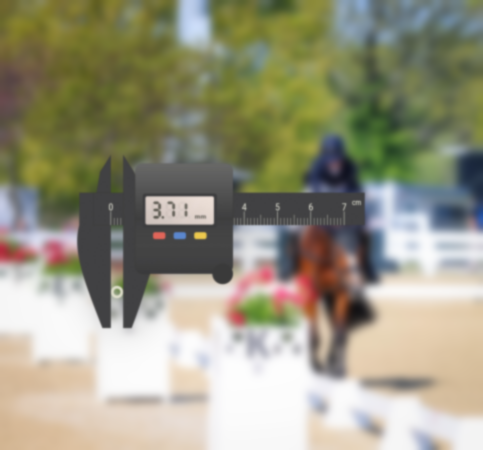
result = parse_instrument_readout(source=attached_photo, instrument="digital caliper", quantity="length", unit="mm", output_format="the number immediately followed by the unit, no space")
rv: 3.71mm
